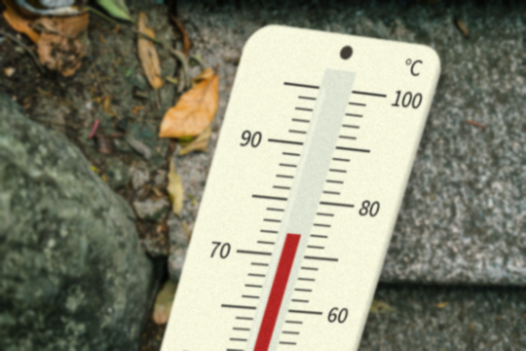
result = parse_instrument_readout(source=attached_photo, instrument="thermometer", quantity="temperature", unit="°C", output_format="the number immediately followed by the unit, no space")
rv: 74°C
